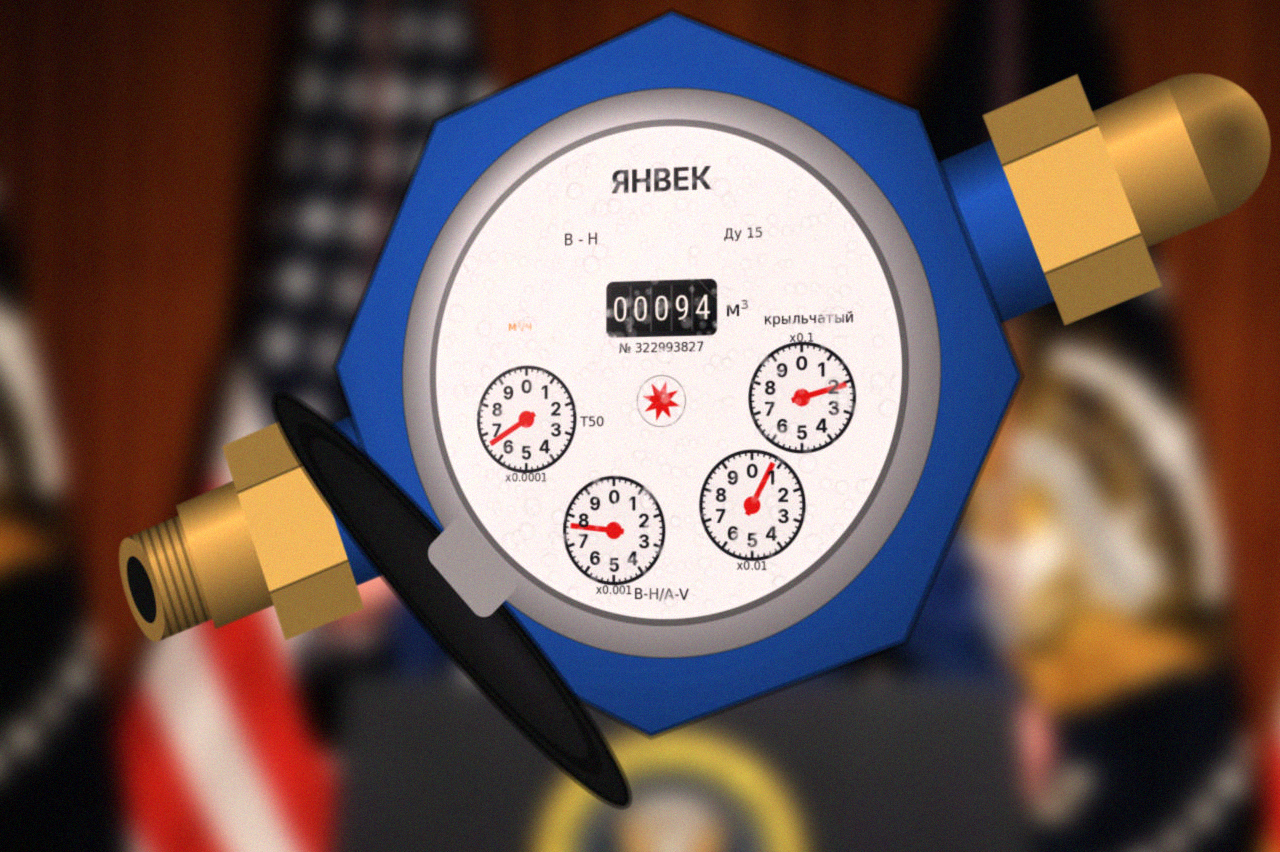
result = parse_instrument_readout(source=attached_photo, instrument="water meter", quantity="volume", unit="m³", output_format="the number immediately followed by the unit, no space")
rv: 94.2076m³
